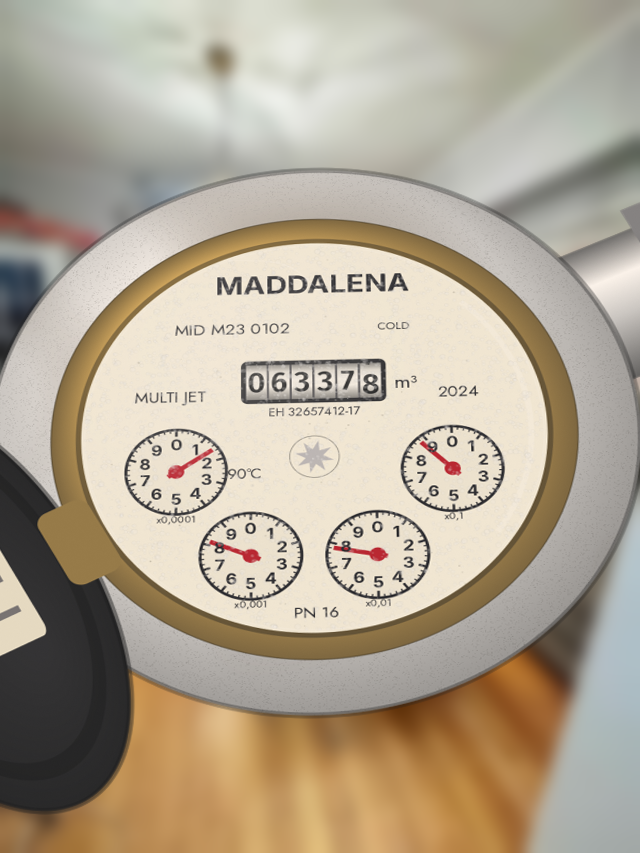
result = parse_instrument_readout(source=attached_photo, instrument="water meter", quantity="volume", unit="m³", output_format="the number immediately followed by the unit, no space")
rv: 63377.8781m³
